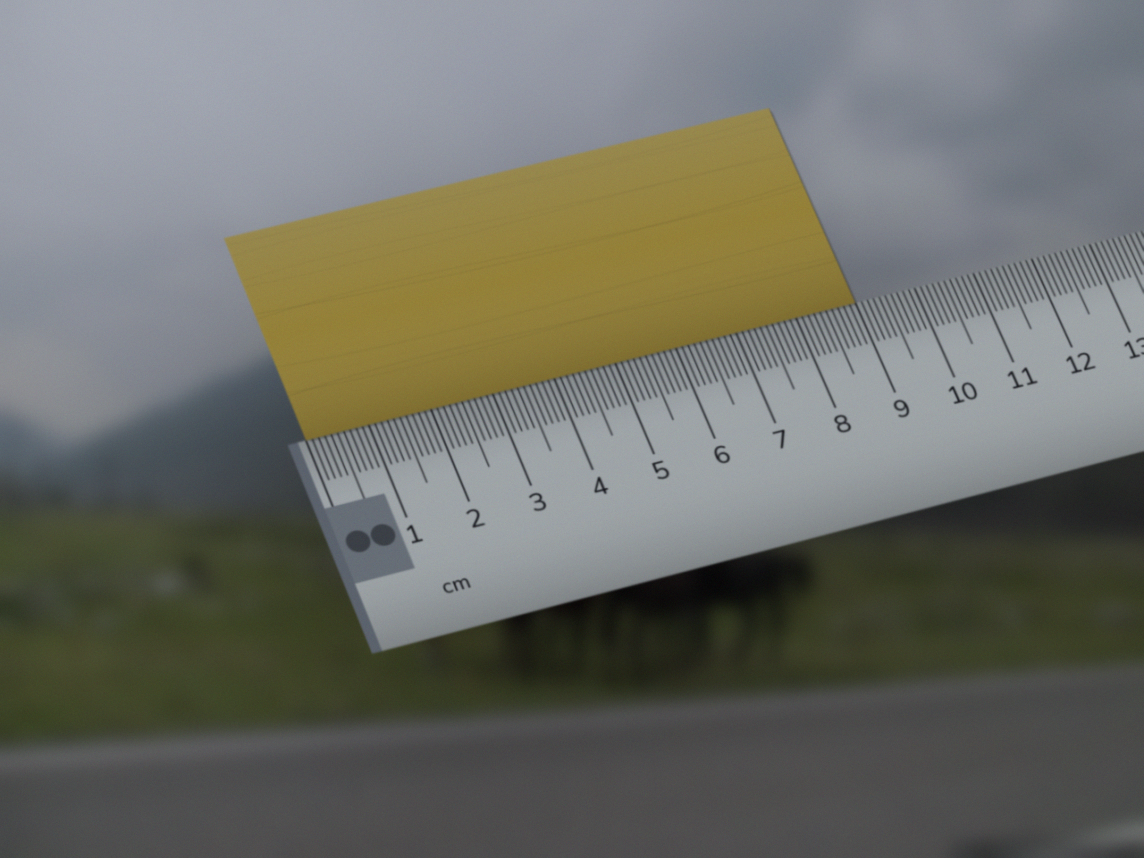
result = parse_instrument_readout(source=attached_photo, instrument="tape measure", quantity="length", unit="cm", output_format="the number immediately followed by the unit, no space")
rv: 9cm
